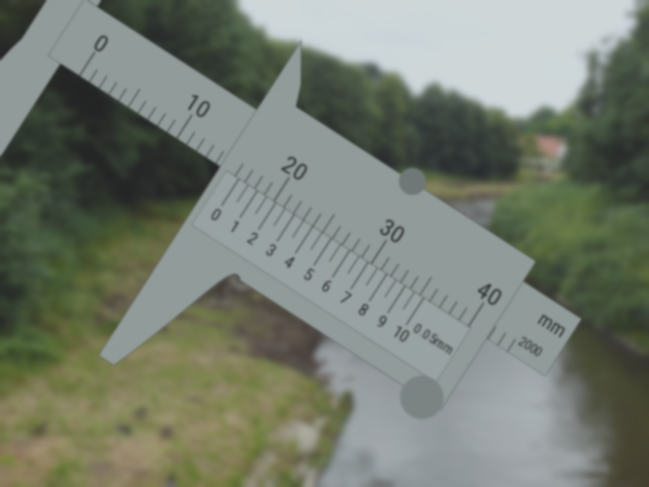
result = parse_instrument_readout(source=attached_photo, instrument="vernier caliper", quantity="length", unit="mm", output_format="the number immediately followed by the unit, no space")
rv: 16.4mm
